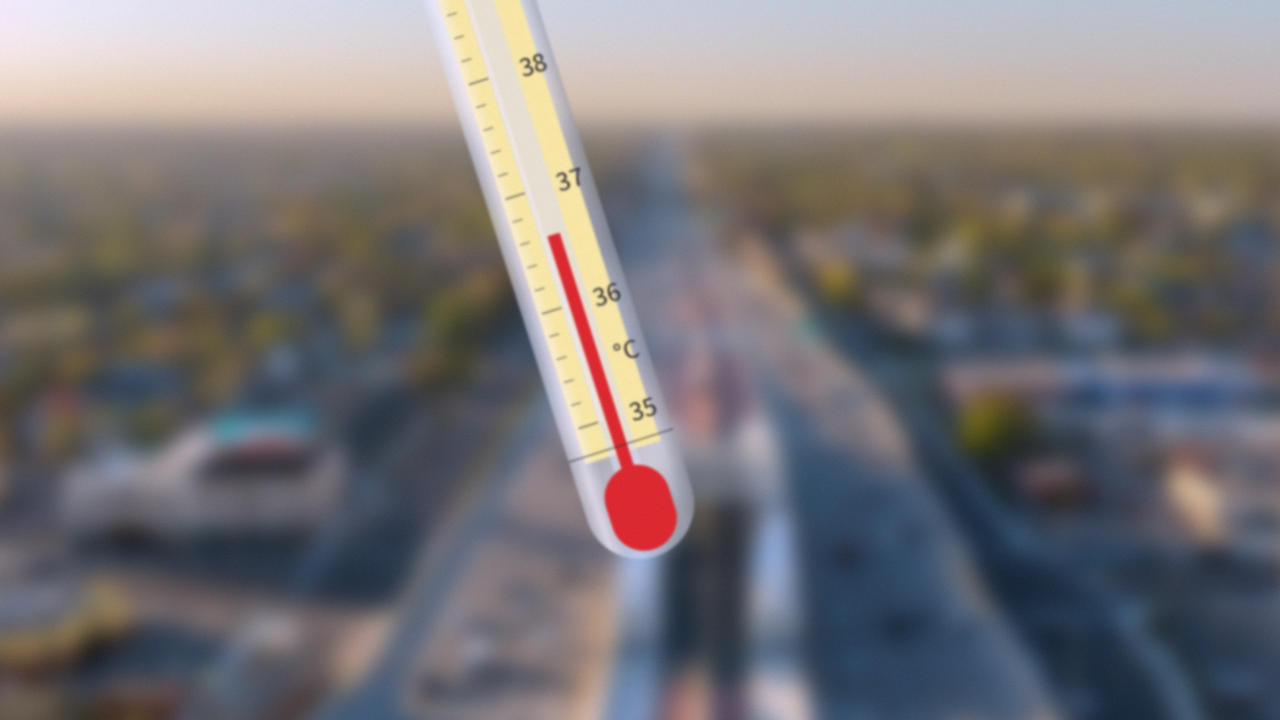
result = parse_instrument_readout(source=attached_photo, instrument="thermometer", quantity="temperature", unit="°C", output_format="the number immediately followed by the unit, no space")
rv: 36.6°C
